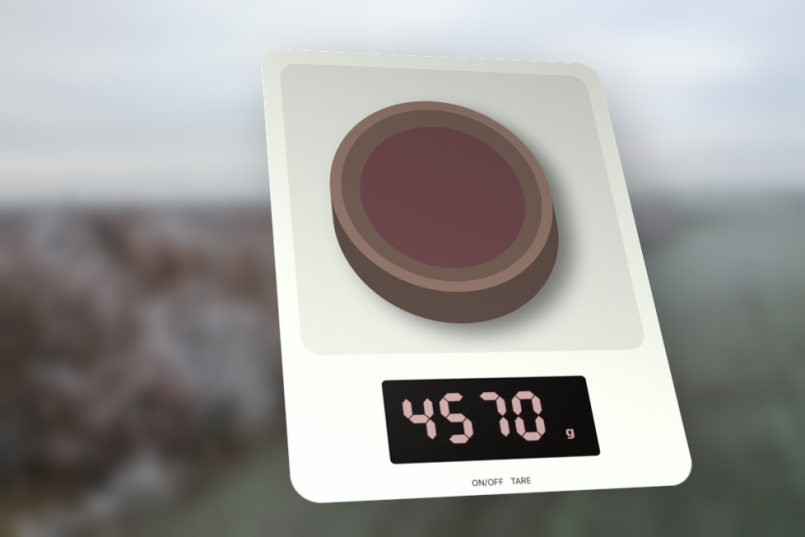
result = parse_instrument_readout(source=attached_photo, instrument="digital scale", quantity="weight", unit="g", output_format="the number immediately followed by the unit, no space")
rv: 4570g
